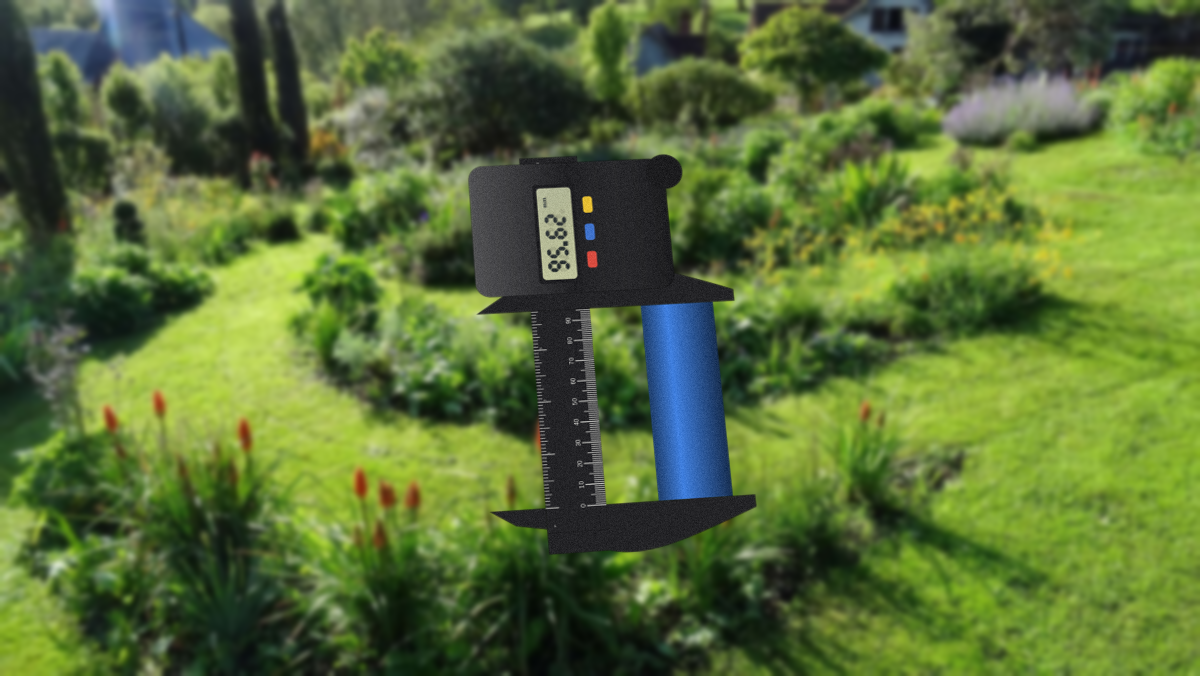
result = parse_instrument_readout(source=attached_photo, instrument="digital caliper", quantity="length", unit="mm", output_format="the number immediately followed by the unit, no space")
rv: 95.62mm
